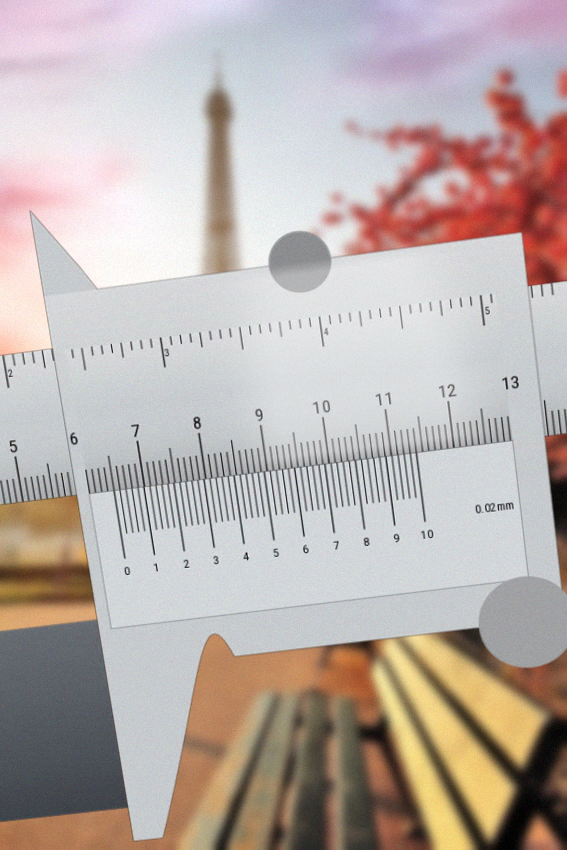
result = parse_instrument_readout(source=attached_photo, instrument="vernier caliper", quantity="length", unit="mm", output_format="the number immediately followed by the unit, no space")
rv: 65.0mm
